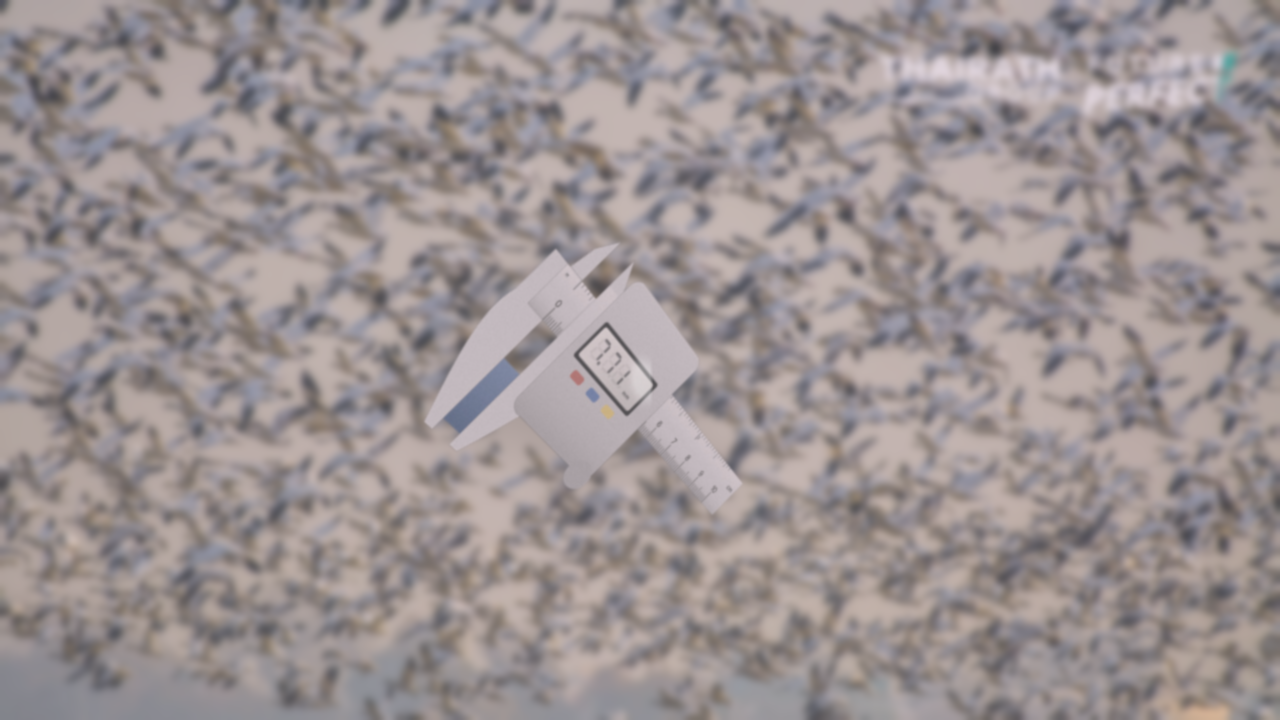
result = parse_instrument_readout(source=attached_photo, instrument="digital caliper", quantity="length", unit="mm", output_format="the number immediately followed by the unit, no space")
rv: 7.71mm
